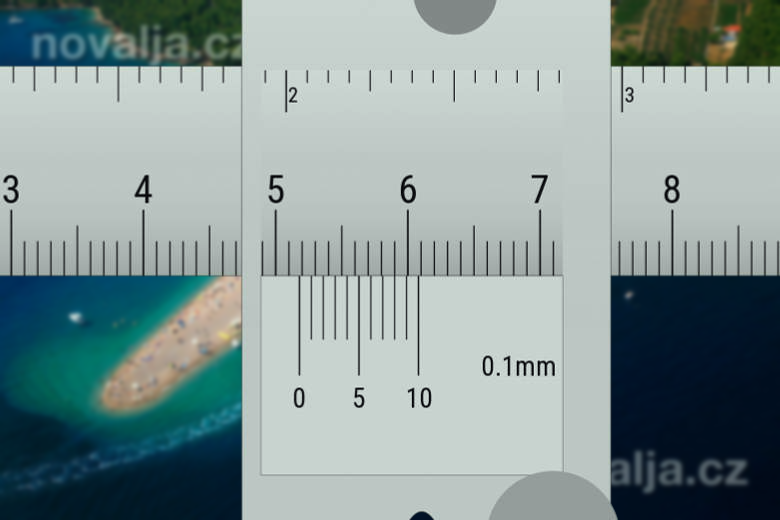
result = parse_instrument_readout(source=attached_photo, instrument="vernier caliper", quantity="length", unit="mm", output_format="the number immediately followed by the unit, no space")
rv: 51.8mm
